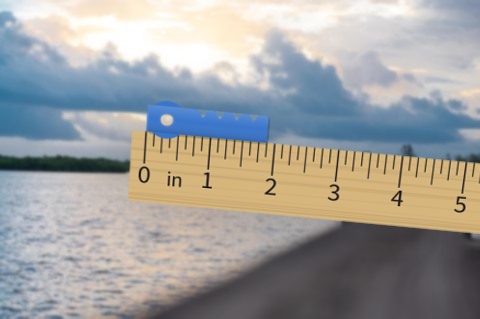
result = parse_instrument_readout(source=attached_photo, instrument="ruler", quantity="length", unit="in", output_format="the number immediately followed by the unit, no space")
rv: 1.875in
